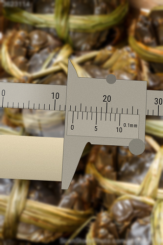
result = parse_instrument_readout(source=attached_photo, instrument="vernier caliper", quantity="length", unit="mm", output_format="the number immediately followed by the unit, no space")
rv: 13.6mm
